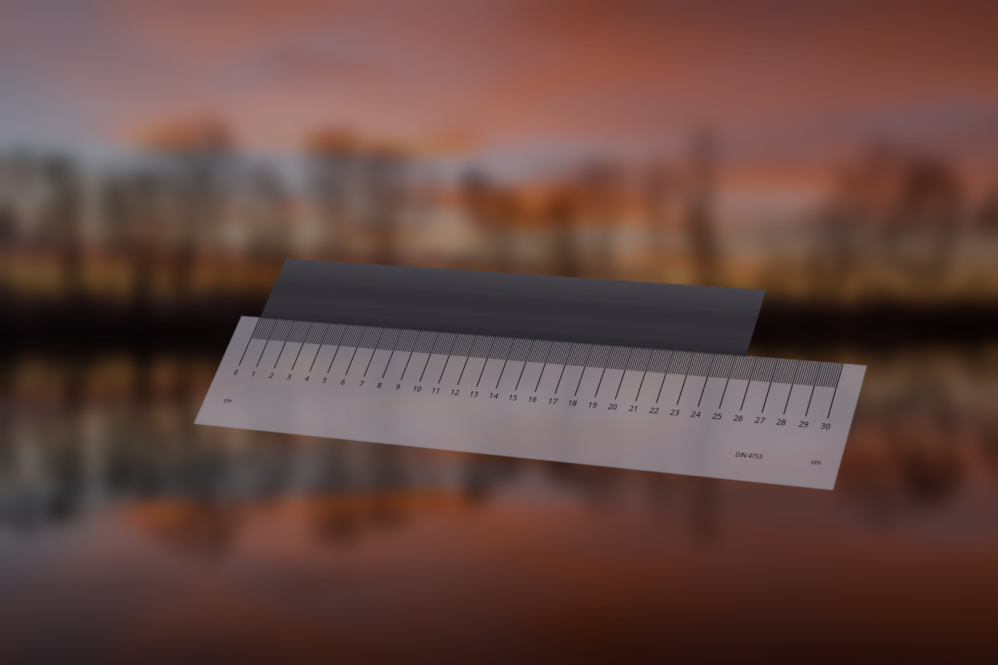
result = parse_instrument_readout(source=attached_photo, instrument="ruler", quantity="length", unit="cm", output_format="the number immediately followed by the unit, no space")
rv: 25.5cm
